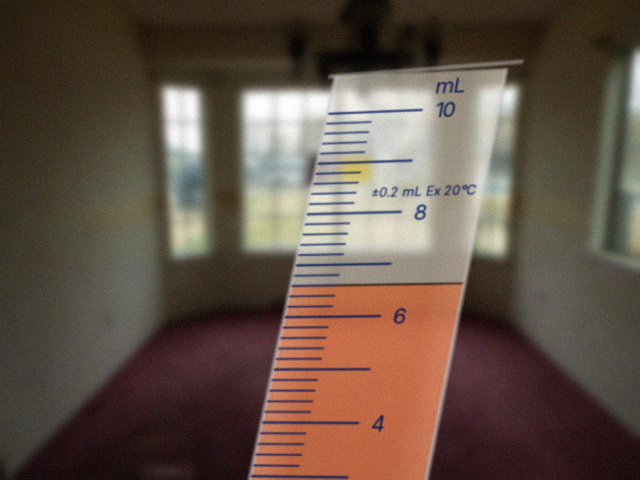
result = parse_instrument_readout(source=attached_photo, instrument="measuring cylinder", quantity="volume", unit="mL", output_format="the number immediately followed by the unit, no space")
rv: 6.6mL
